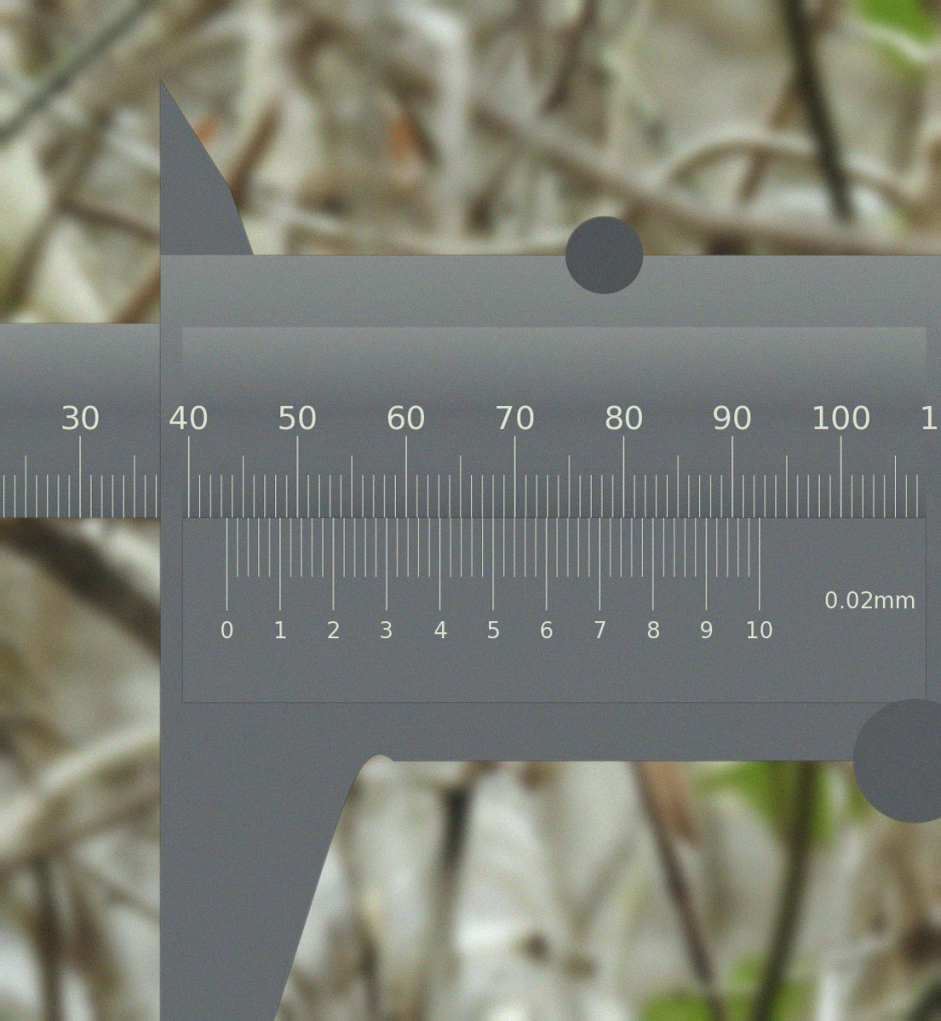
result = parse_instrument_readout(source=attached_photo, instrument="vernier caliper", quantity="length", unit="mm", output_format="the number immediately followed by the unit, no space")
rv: 43.5mm
